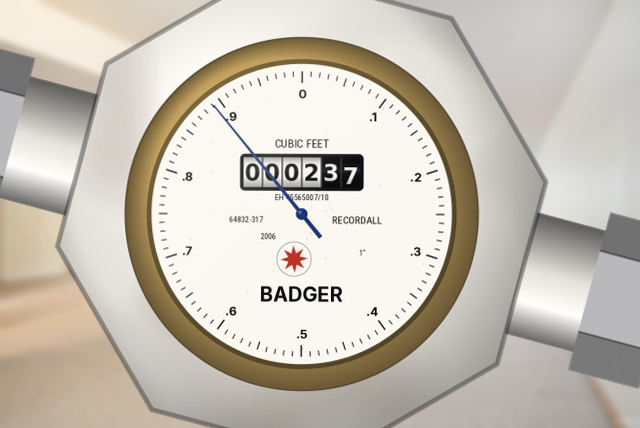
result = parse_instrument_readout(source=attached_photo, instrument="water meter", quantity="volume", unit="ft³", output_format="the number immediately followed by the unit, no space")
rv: 236.89ft³
